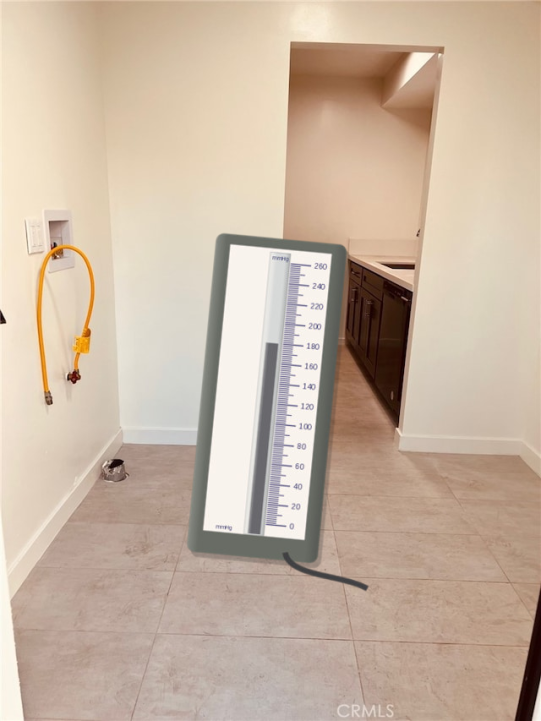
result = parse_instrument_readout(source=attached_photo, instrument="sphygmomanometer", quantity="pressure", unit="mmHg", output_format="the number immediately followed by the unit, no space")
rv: 180mmHg
